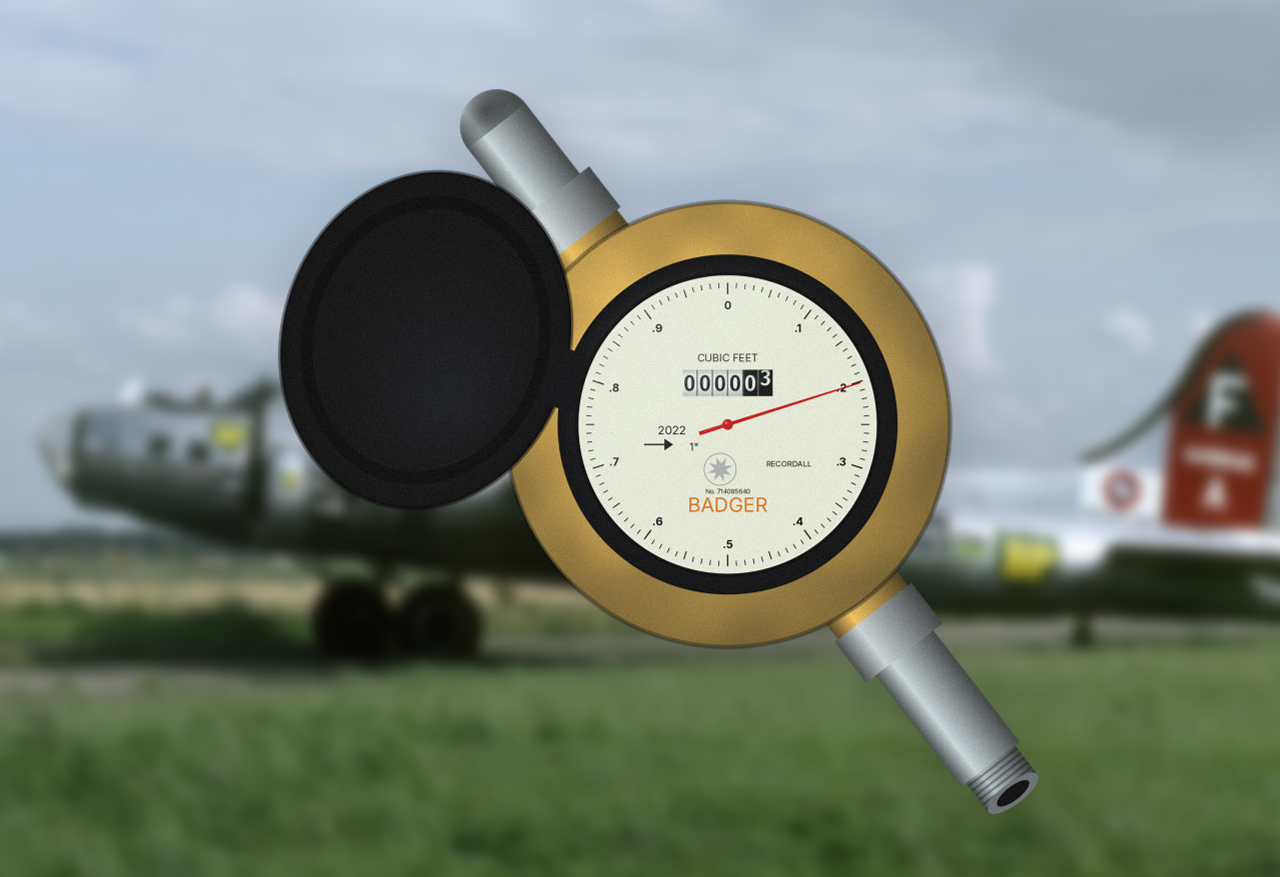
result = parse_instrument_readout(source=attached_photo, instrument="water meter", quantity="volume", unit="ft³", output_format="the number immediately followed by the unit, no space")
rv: 3.20ft³
